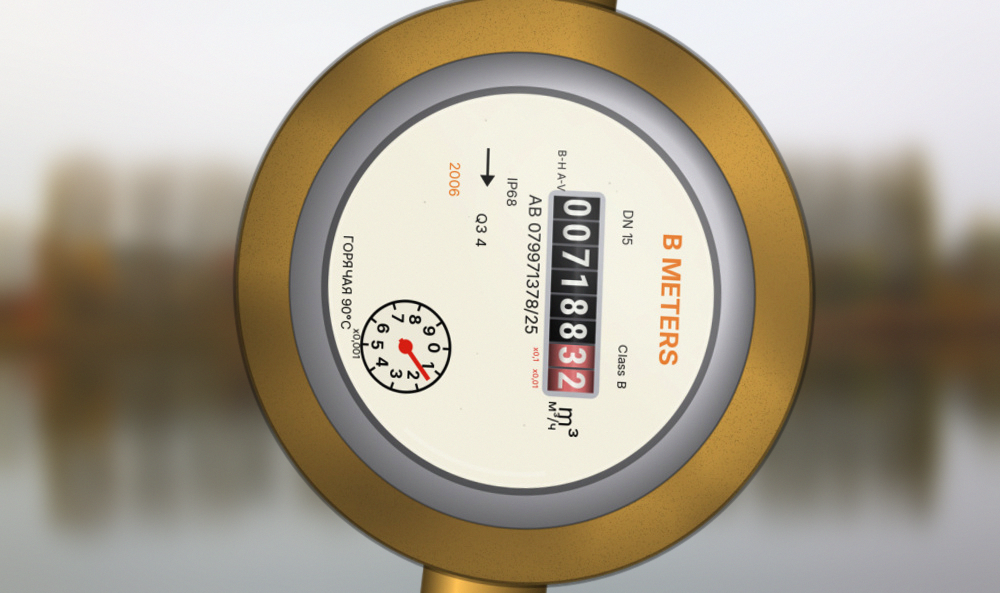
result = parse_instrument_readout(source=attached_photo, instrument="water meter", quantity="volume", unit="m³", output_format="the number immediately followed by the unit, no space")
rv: 7188.321m³
